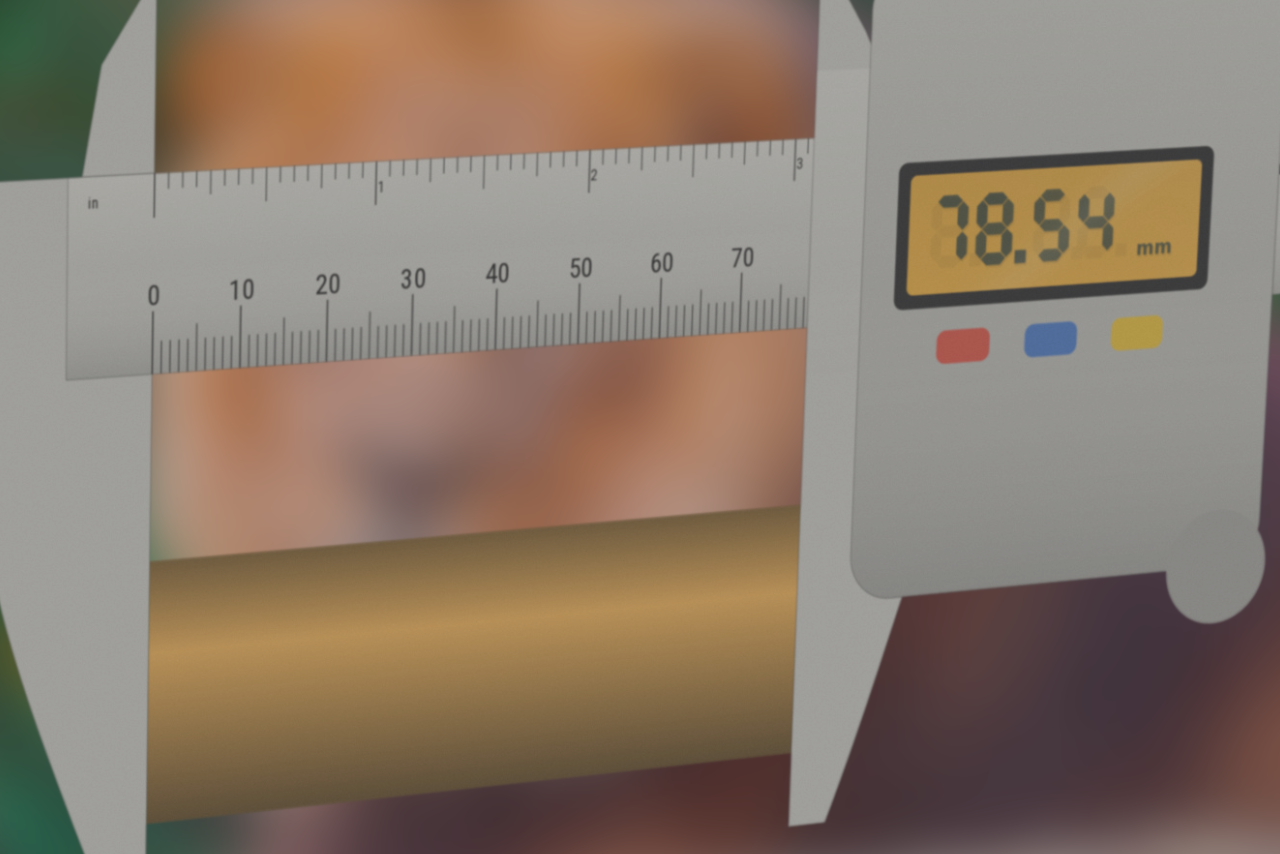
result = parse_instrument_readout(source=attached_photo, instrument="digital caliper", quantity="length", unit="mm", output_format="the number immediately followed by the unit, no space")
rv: 78.54mm
